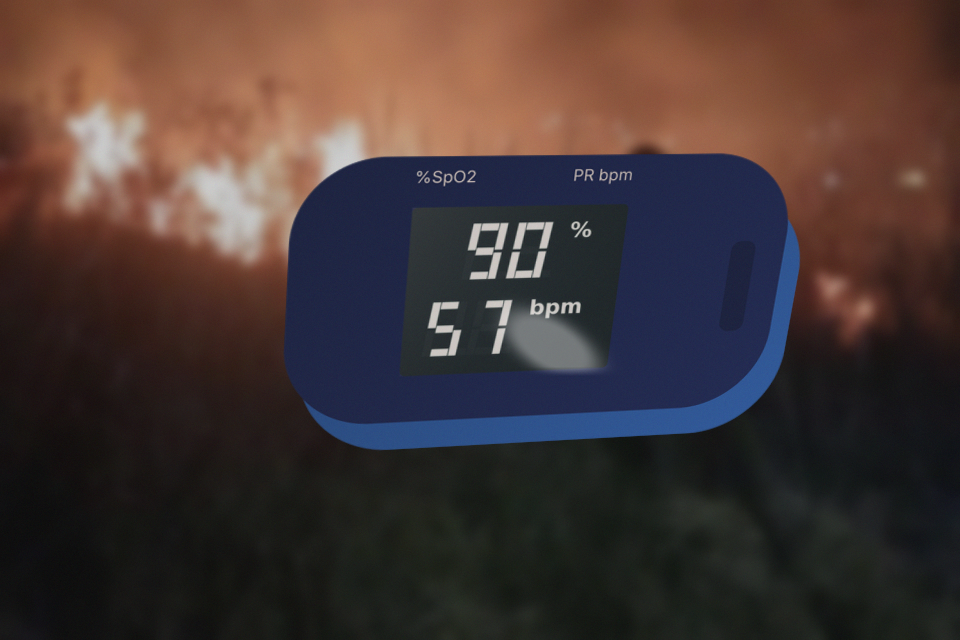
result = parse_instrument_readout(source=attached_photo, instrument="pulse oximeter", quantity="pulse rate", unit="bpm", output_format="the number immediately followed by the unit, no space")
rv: 57bpm
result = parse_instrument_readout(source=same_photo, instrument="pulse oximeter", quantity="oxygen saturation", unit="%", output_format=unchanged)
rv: 90%
